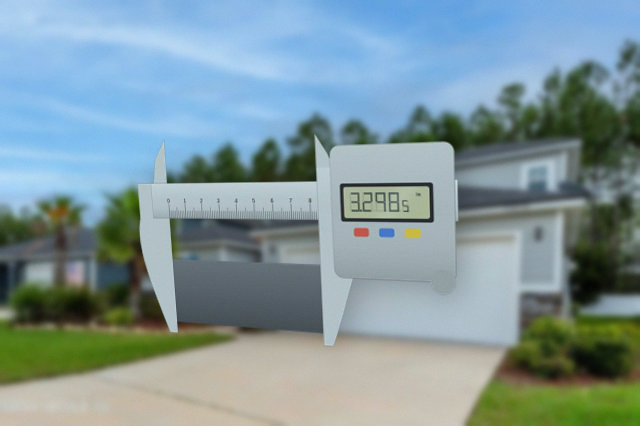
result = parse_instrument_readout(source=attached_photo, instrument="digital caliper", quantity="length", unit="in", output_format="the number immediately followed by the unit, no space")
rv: 3.2985in
